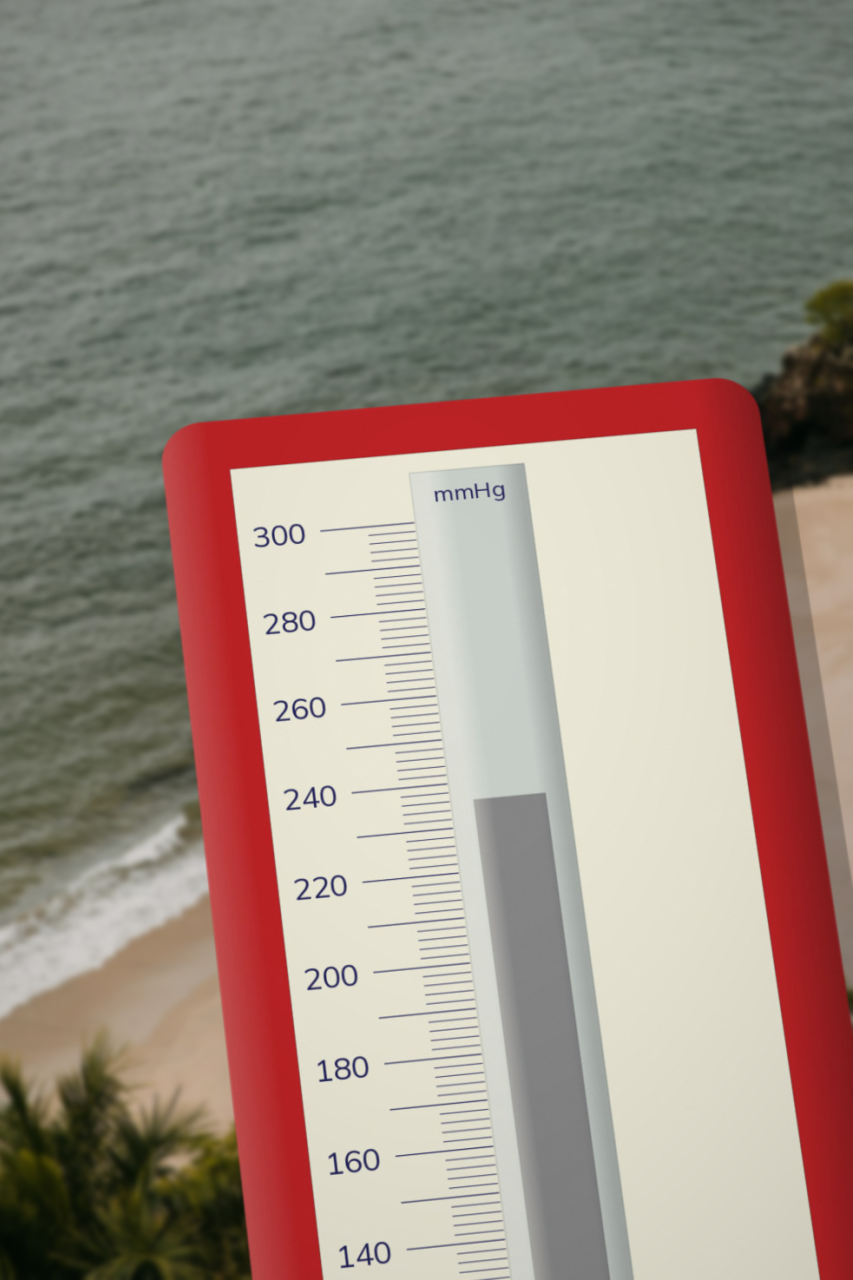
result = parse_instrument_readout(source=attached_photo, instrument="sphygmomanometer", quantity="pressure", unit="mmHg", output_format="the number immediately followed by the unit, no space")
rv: 236mmHg
